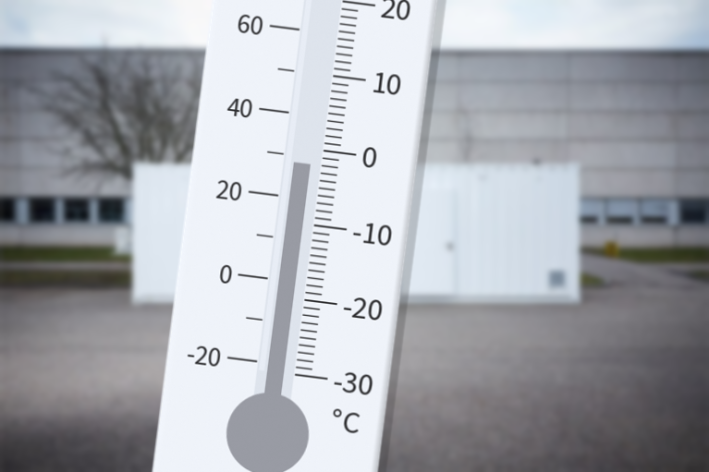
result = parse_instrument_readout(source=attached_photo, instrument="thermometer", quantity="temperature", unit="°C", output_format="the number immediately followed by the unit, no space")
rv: -2°C
